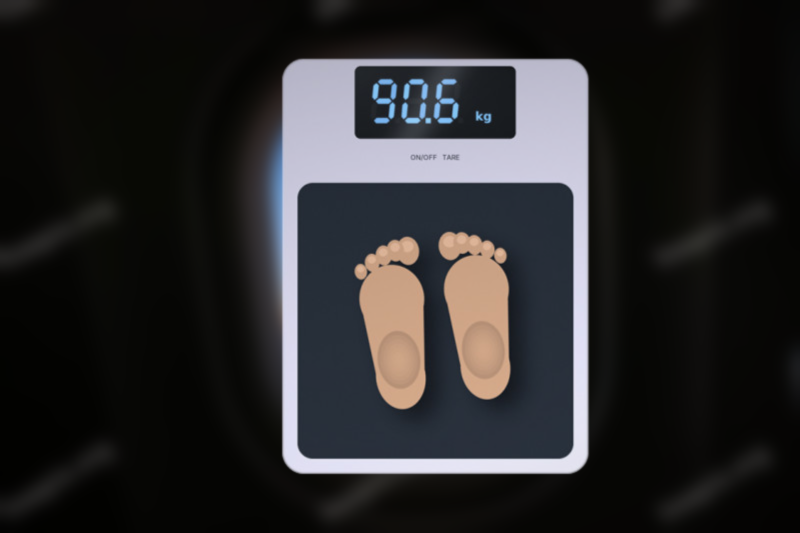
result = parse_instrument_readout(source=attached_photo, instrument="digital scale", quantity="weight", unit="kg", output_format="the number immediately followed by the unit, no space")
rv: 90.6kg
